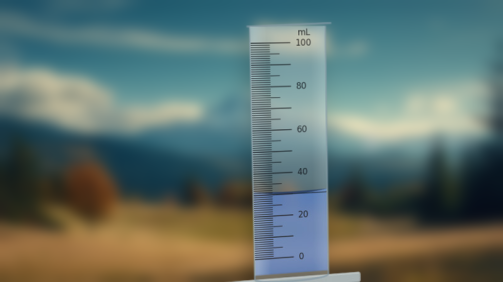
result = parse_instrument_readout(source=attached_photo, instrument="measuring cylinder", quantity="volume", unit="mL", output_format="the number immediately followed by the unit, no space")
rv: 30mL
